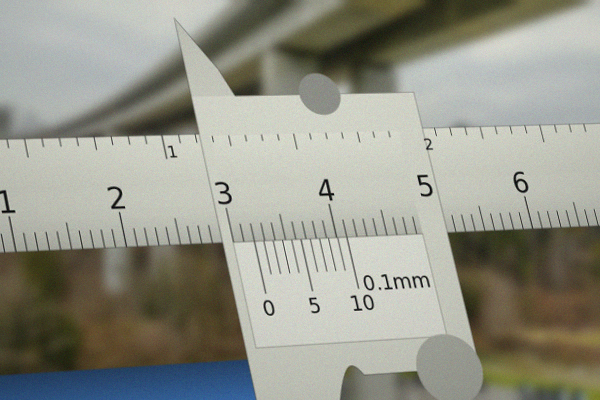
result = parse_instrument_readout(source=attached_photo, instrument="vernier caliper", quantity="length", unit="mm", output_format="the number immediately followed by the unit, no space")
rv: 32.0mm
